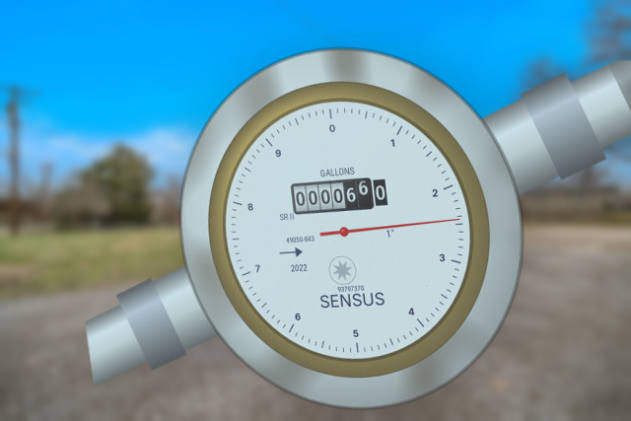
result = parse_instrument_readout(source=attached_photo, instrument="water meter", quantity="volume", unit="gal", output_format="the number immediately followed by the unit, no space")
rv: 662.4gal
